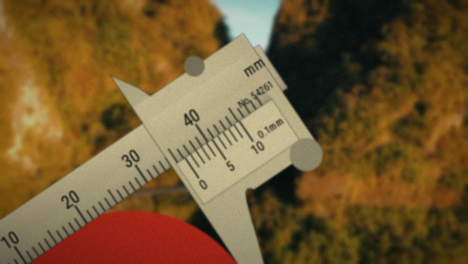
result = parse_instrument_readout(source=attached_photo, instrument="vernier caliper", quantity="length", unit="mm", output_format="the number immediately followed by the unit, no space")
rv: 36.2mm
